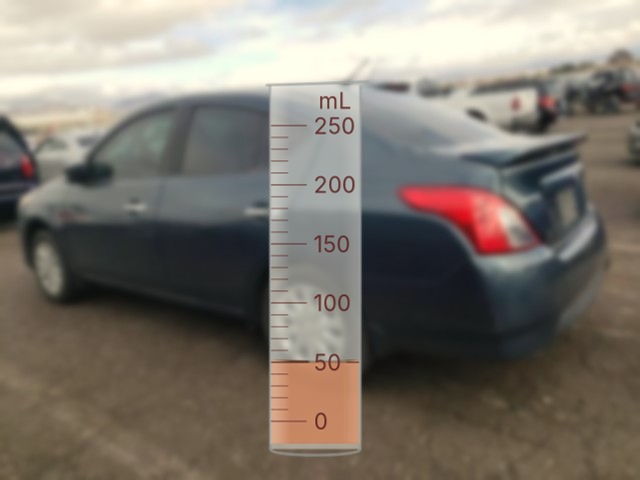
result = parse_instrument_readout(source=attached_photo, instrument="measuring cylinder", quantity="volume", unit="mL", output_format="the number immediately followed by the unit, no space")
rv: 50mL
